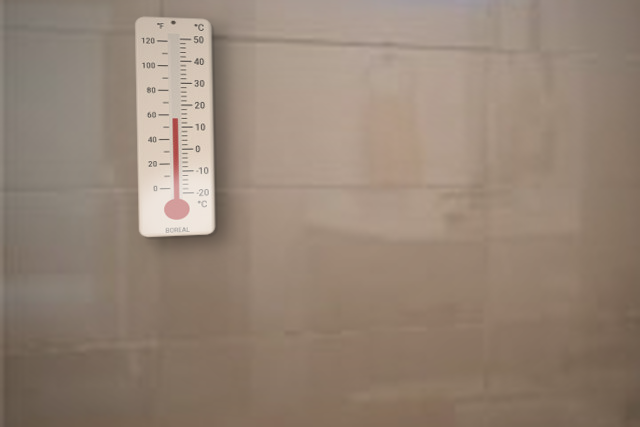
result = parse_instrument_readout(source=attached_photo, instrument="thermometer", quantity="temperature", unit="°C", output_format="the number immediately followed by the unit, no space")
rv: 14°C
